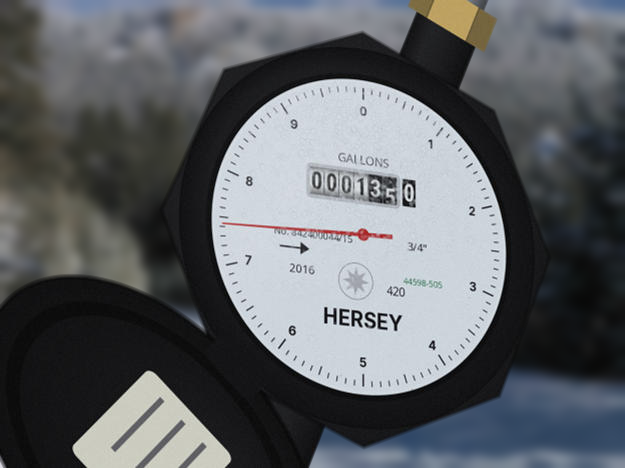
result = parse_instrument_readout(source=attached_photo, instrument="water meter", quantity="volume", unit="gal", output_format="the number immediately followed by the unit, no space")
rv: 1347.4gal
